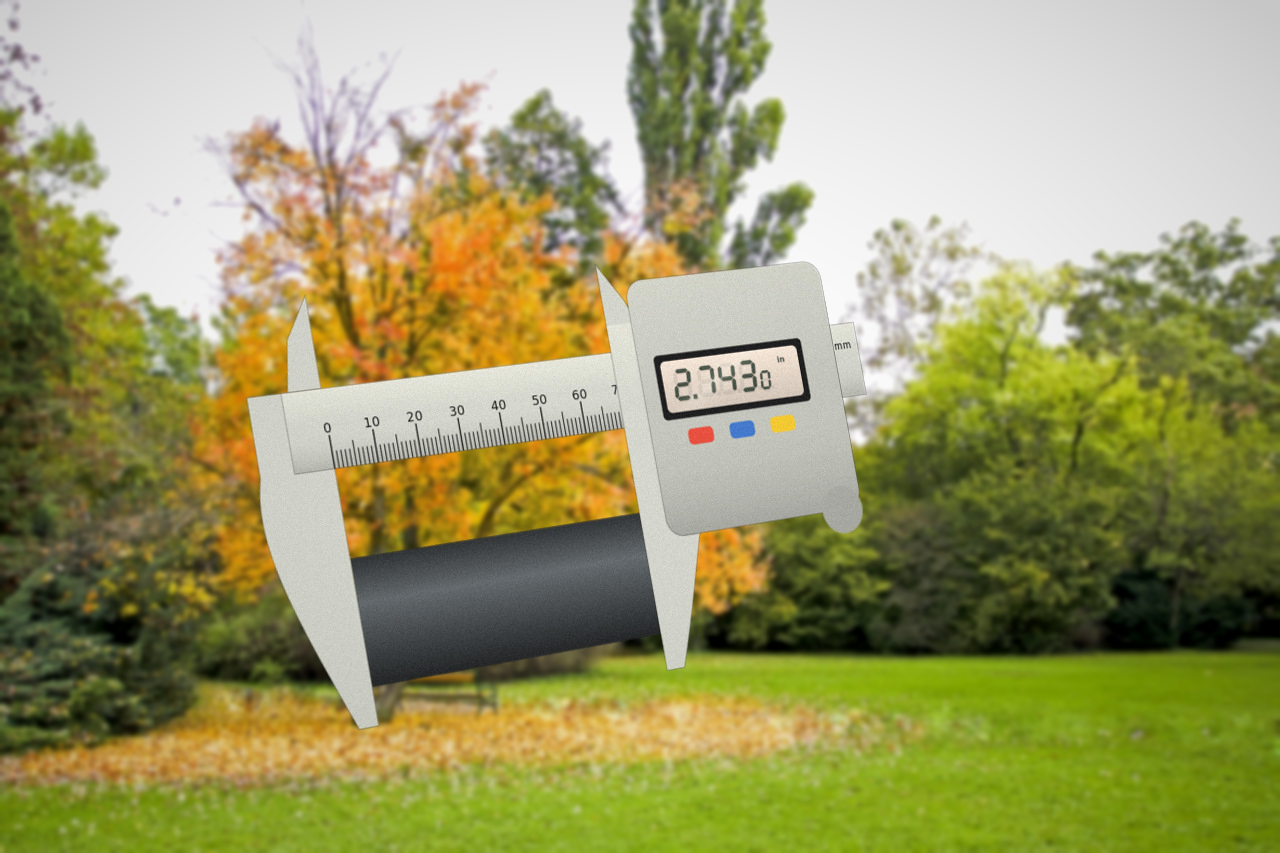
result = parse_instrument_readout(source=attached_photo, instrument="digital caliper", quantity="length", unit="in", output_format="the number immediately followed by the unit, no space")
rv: 2.7430in
